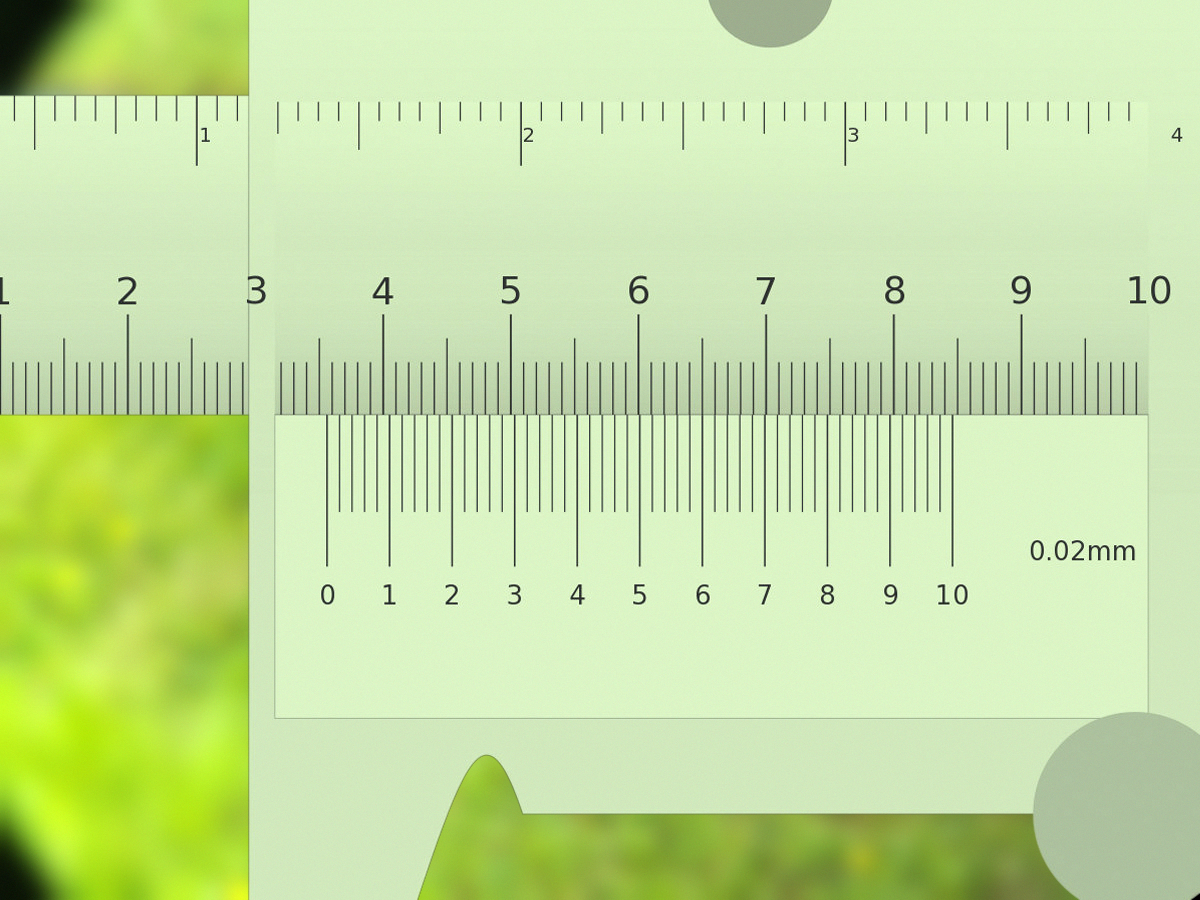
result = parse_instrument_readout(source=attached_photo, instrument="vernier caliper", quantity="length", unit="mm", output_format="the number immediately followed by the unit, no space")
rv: 35.6mm
